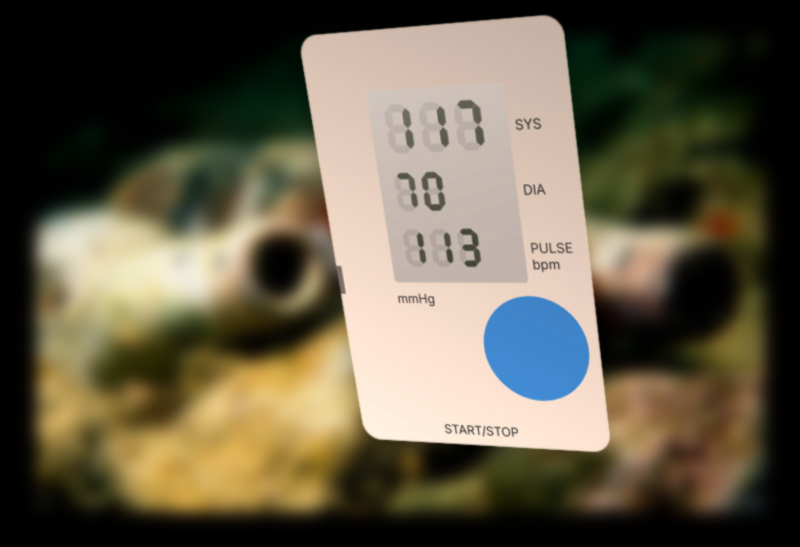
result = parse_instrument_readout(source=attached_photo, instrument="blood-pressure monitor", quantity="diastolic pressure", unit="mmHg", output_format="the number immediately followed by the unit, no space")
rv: 70mmHg
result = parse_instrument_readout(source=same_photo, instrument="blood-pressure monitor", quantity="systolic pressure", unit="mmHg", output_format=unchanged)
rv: 117mmHg
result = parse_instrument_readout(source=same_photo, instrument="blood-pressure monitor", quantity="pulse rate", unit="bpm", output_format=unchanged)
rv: 113bpm
